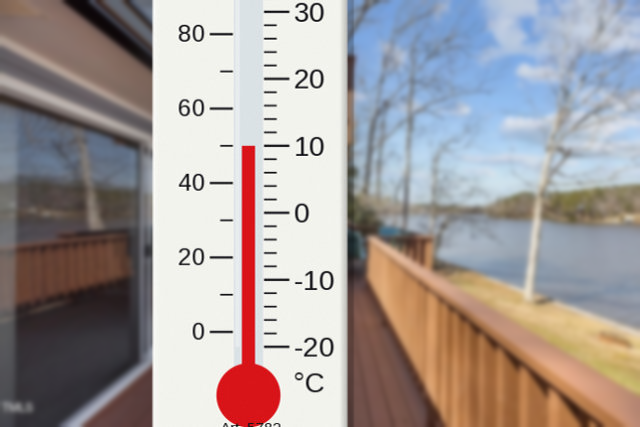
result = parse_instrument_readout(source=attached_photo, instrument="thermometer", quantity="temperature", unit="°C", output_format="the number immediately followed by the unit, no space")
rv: 10°C
